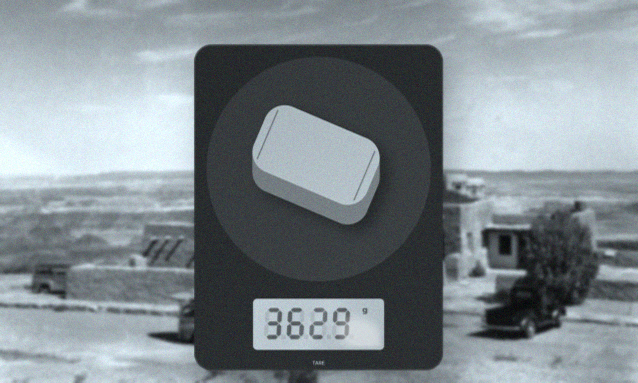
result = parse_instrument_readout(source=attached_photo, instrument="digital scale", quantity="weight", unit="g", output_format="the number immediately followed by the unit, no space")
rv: 3629g
